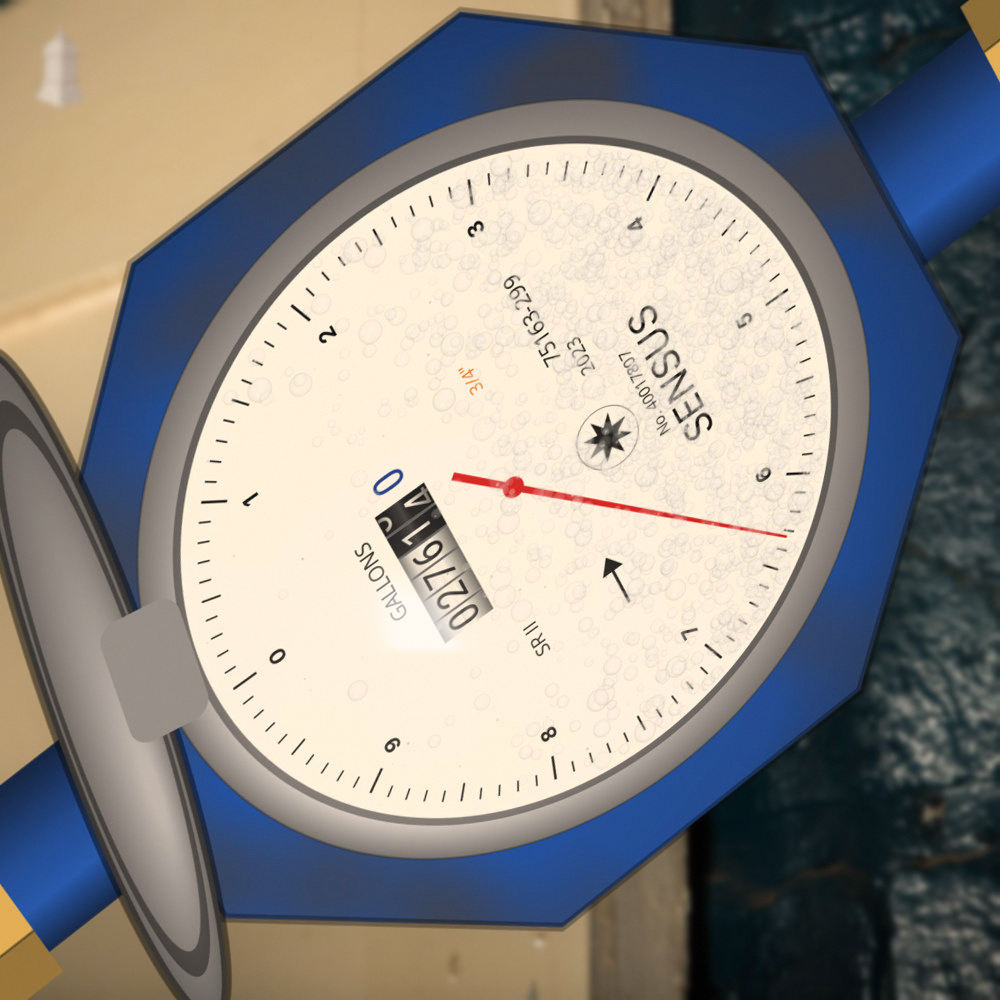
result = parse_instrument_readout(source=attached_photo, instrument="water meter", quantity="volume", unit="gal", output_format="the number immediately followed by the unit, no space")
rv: 276136.3gal
